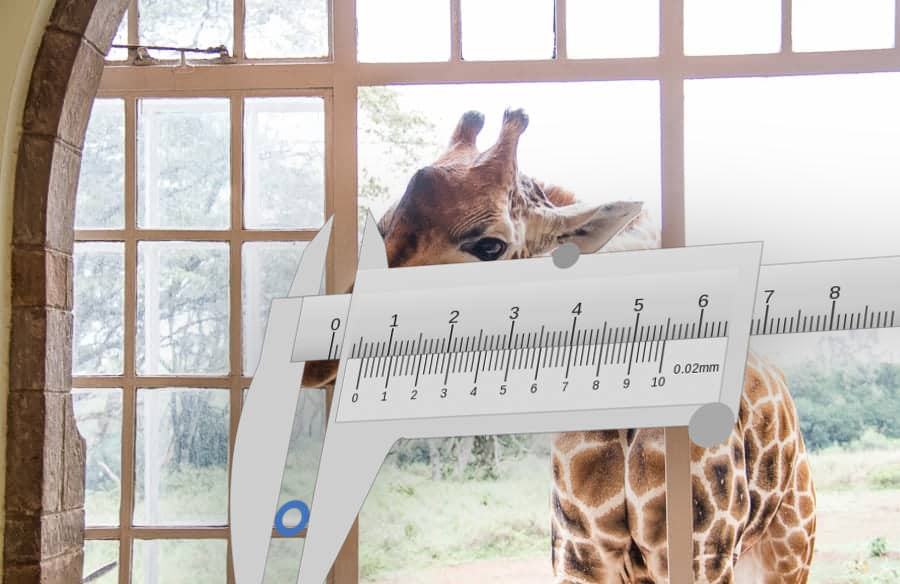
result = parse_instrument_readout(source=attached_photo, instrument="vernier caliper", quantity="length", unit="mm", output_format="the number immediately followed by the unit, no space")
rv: 5.8mm
